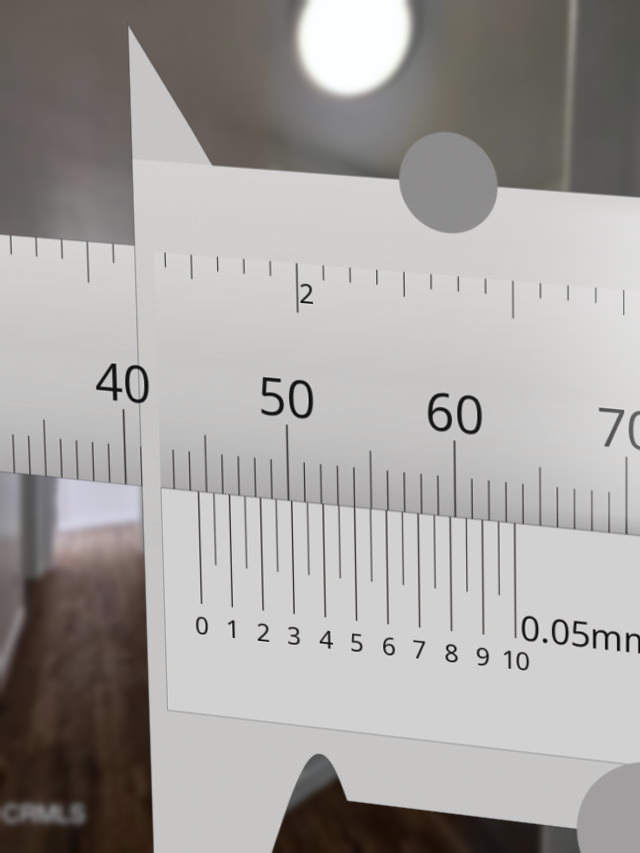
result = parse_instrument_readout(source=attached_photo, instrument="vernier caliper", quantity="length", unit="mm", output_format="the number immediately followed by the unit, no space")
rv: 44.5mm
